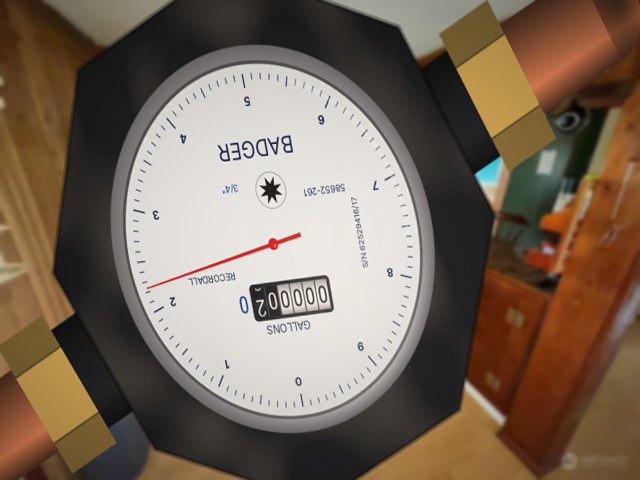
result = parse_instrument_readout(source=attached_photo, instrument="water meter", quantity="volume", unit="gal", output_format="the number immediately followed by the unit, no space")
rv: 22.2gal
